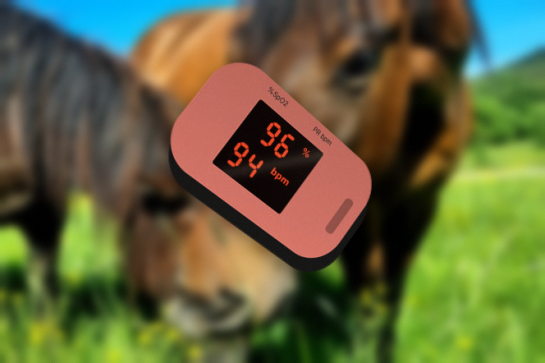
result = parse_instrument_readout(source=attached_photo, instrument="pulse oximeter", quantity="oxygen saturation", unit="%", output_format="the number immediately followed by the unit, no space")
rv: 96%
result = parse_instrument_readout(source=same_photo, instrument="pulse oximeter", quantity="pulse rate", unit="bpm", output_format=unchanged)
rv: 94bpm
